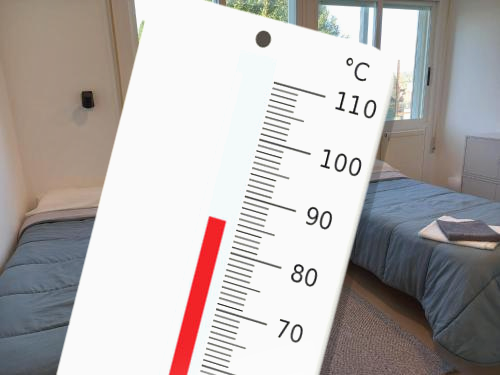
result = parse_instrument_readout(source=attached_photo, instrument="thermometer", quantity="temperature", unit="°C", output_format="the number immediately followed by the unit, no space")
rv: 85°C
